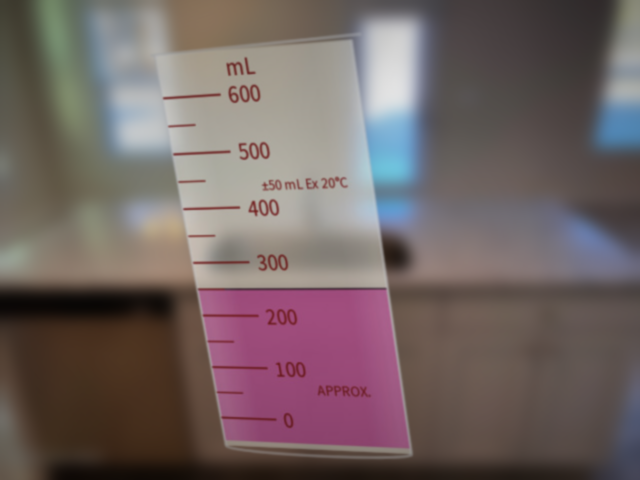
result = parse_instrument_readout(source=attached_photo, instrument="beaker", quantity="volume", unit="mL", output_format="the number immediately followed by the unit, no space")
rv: 250mL
